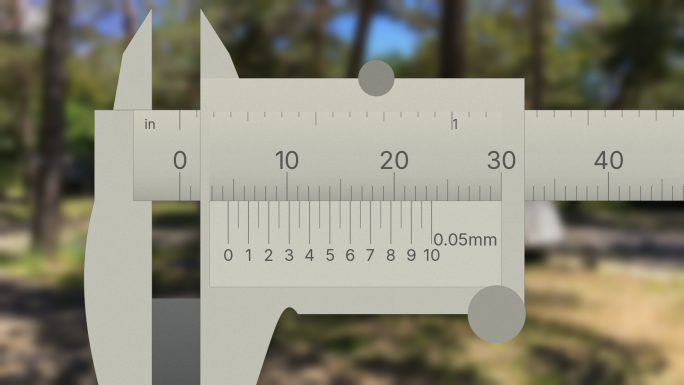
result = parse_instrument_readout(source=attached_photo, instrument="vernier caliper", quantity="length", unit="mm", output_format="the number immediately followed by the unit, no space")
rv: 4.5mm
